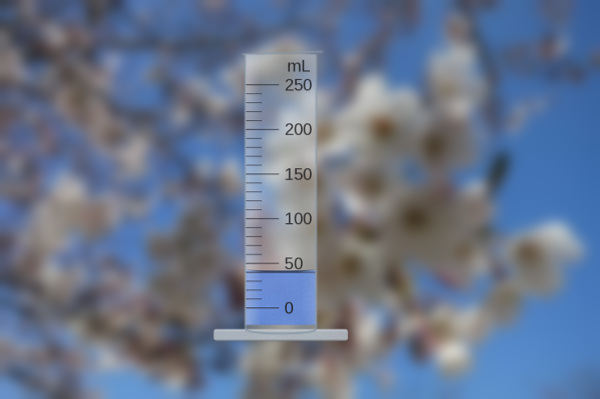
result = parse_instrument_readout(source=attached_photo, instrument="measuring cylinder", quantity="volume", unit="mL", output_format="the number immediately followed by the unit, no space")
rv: 40mL
